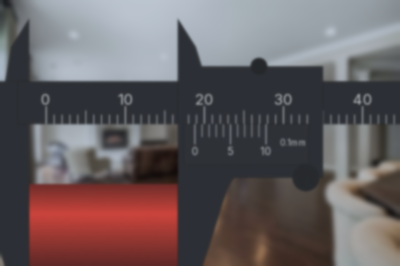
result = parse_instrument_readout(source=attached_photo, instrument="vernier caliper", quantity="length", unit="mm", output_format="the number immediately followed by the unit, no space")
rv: 18.8mm
